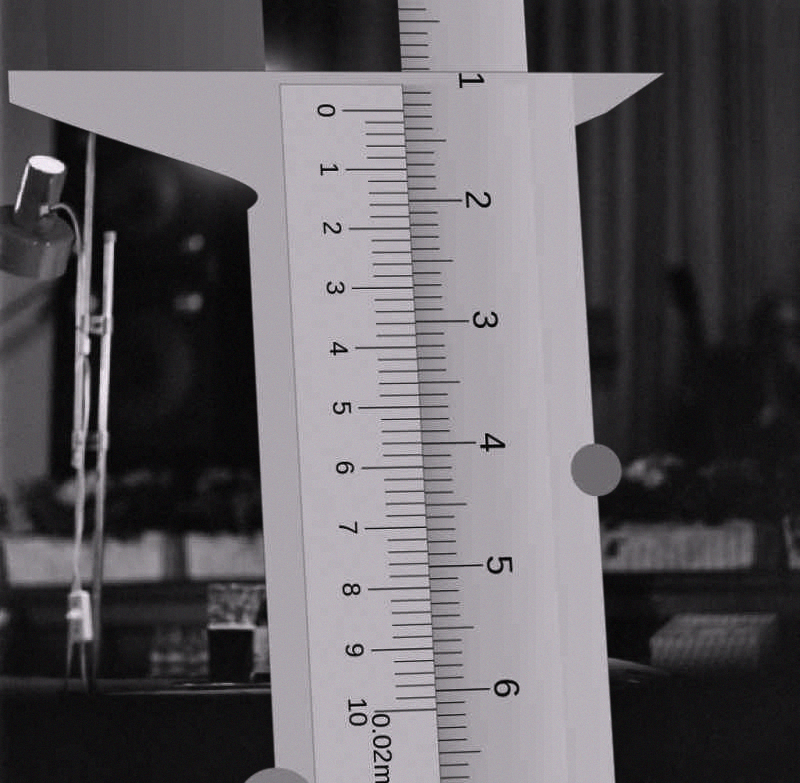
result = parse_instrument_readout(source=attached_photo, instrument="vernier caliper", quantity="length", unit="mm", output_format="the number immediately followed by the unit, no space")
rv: 12.5mm
